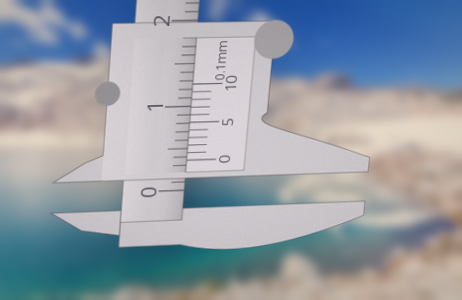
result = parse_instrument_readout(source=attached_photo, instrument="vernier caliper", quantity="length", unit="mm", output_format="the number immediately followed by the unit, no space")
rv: 3.6mm
